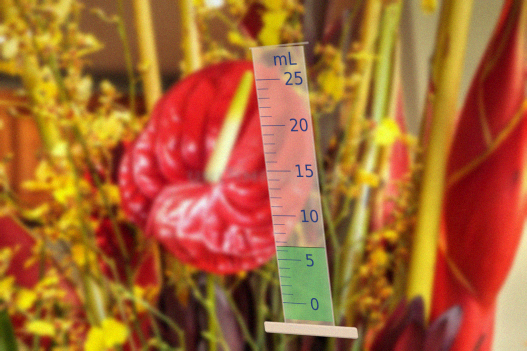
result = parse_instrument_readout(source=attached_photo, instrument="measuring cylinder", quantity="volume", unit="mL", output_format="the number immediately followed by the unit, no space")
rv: 6.5mL
